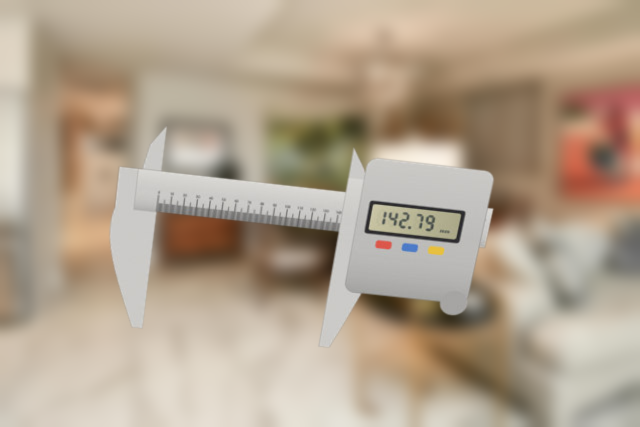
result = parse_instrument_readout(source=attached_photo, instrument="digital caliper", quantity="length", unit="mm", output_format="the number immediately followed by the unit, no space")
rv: 142.79mm
